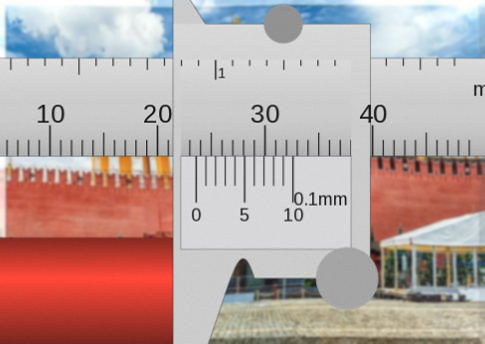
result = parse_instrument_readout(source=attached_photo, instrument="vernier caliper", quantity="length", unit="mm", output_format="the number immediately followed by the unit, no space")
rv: 23.6mm
